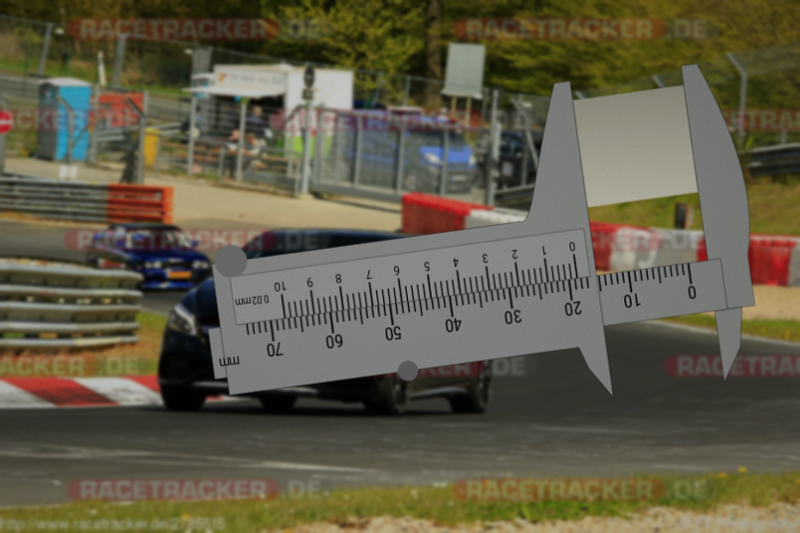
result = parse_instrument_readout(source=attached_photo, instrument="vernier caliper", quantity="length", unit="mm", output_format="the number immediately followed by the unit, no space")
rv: 18.6mm
